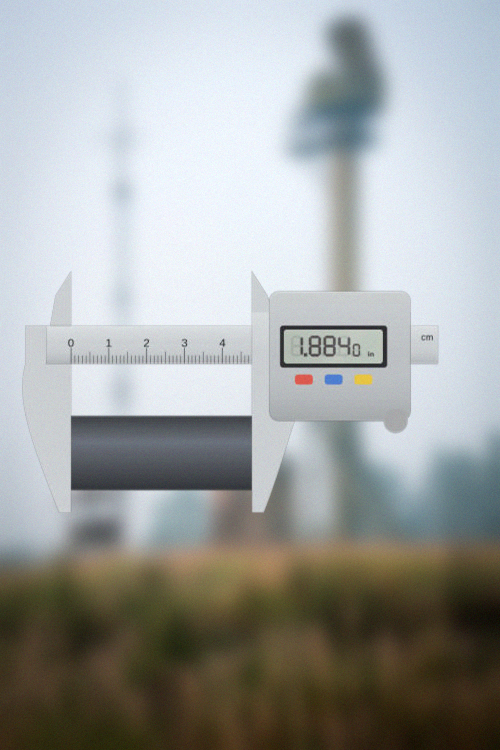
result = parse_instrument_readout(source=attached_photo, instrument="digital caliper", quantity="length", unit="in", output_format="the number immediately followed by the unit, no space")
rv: 1.8840in
